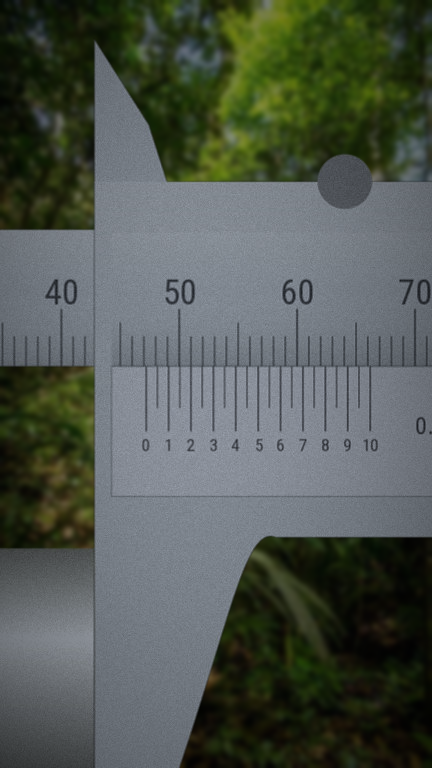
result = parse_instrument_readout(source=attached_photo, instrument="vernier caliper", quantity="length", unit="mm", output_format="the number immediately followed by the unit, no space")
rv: 47.2mm
